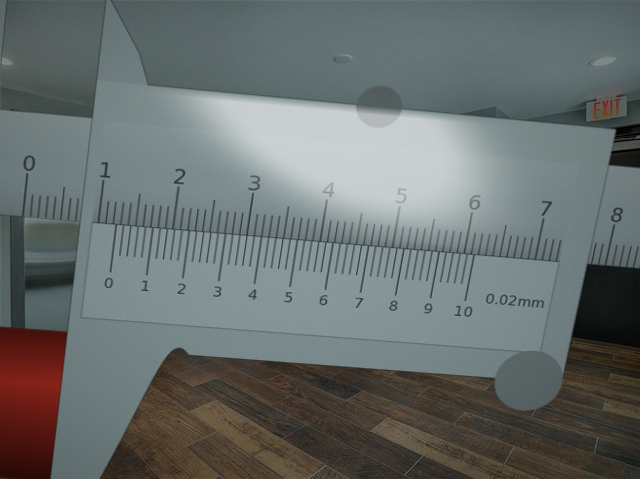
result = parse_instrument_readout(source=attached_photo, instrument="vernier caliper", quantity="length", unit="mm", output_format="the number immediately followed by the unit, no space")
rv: 12.4mm
